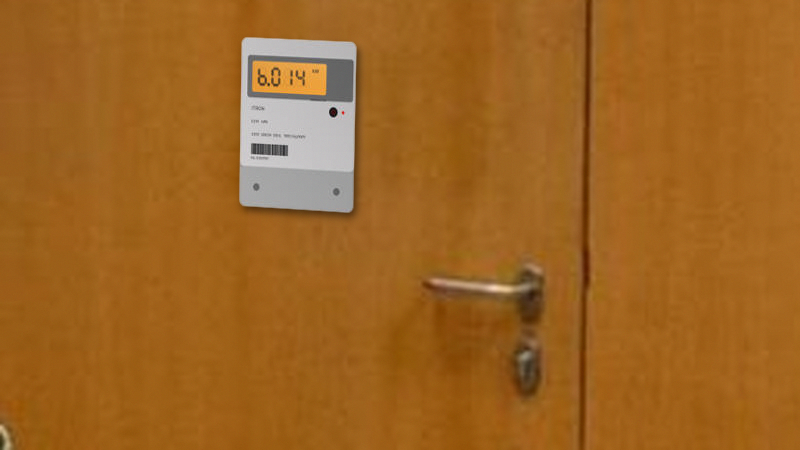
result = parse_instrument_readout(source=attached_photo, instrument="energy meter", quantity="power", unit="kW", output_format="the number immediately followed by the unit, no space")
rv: 6.014kW
